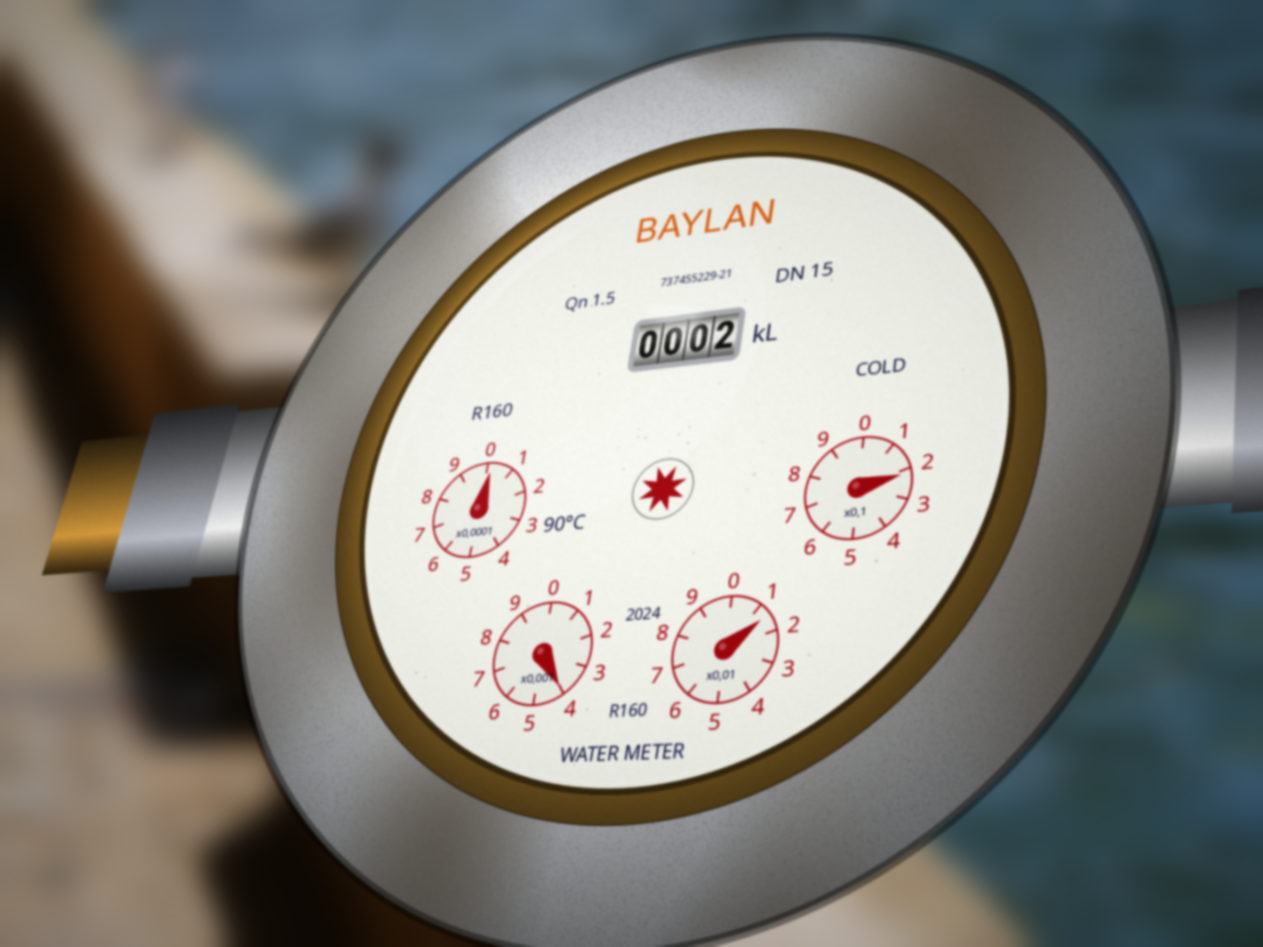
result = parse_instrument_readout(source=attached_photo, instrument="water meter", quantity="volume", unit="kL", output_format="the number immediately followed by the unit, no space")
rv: 2.2140kL
